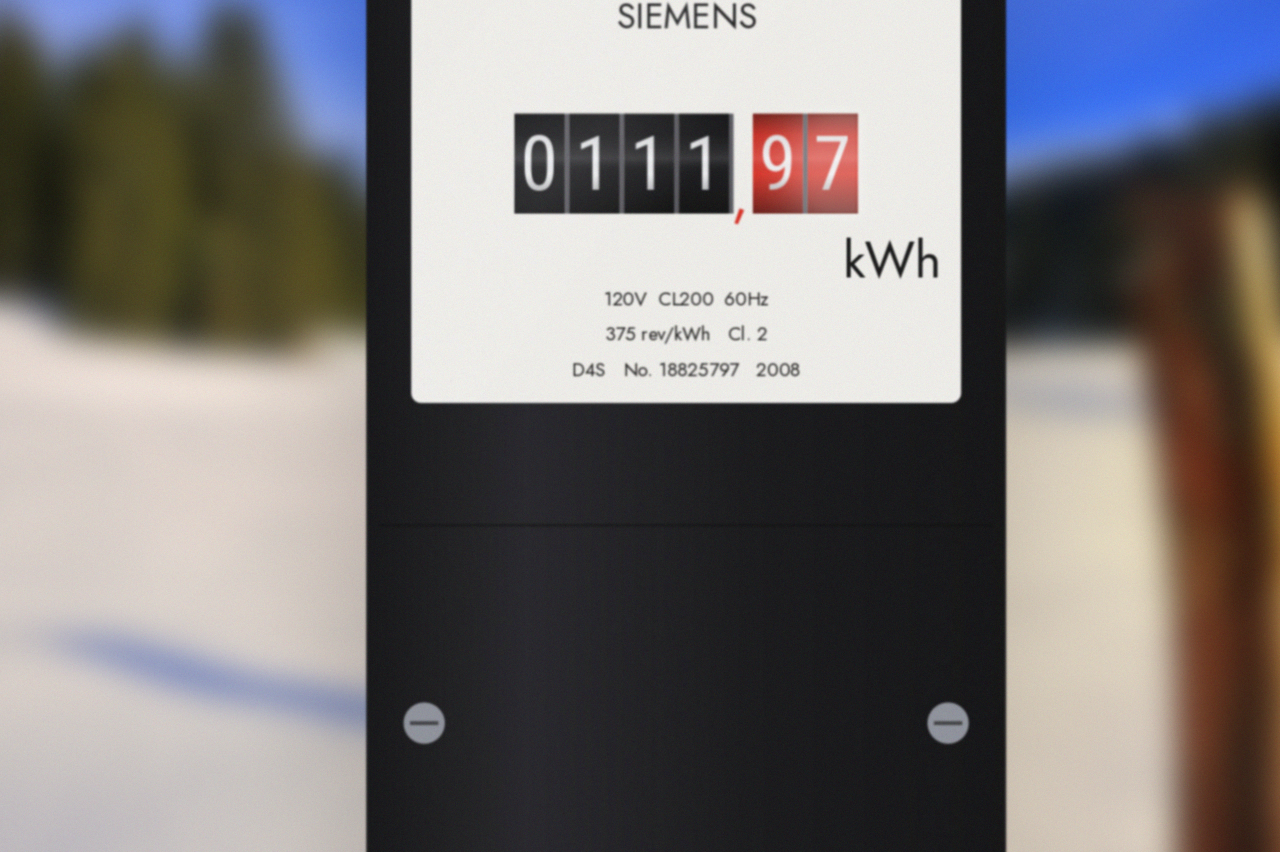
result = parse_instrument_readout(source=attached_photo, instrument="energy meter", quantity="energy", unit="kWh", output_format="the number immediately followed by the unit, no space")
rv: 111.97kWh
